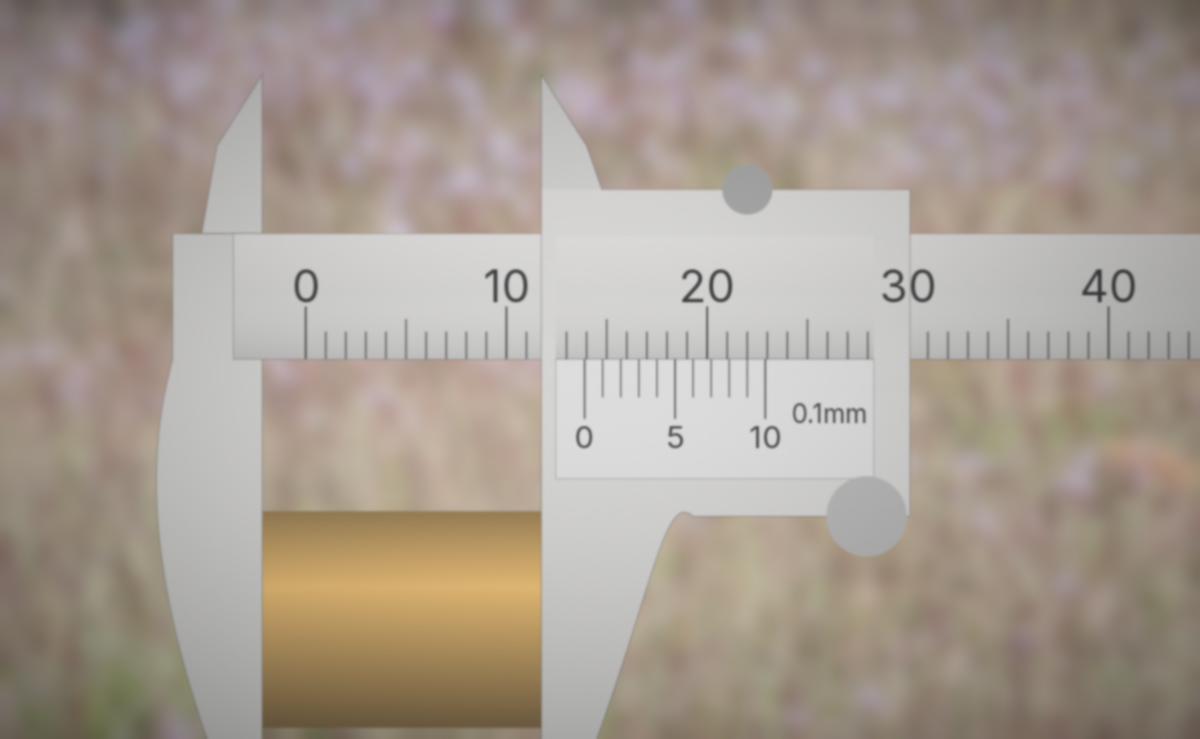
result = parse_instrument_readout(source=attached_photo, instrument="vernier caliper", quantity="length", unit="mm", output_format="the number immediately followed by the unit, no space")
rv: 13.9mm
